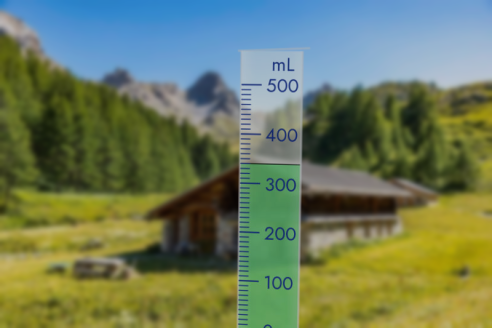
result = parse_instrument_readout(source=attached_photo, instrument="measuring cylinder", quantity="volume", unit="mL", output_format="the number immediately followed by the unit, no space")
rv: 340mL
